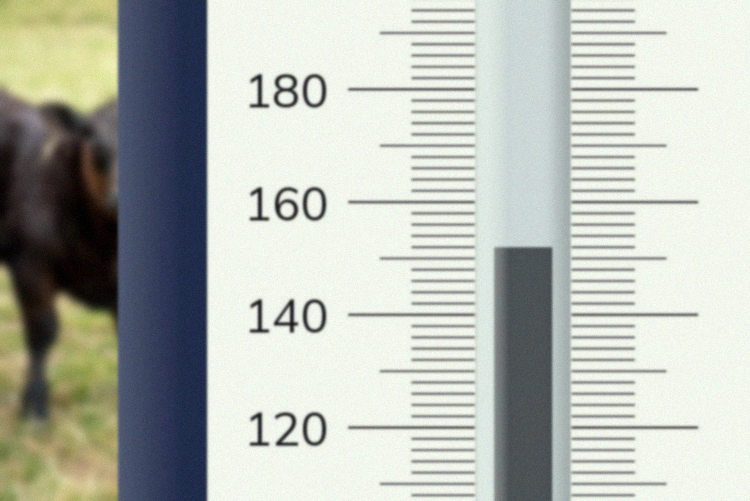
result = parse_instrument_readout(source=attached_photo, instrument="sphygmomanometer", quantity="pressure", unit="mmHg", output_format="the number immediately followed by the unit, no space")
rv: 152mmHg
